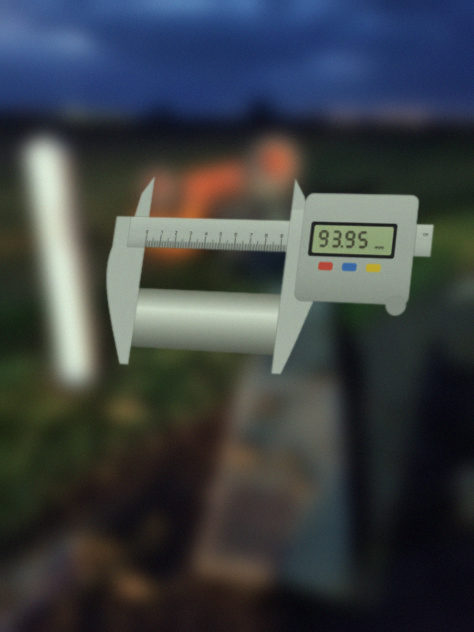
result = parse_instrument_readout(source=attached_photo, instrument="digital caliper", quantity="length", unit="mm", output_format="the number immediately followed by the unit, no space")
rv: 93.95mm
